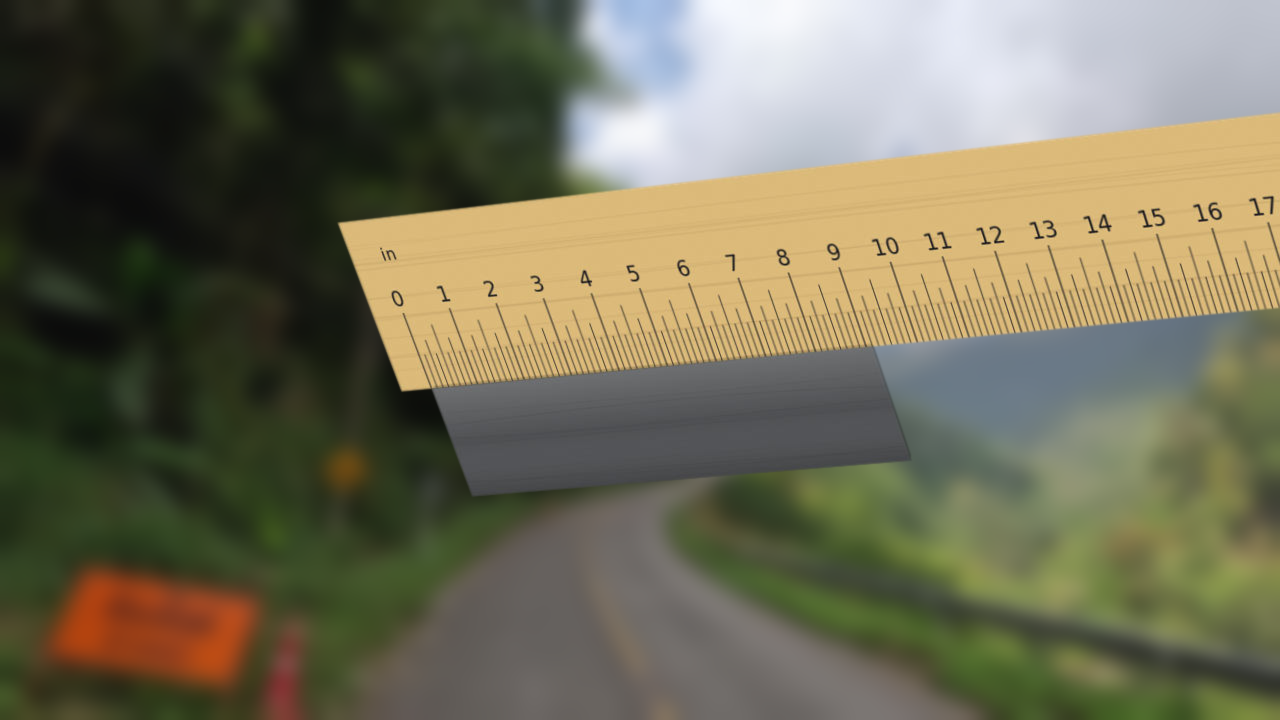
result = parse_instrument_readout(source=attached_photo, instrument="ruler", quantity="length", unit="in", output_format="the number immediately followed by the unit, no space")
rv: 9.125in
